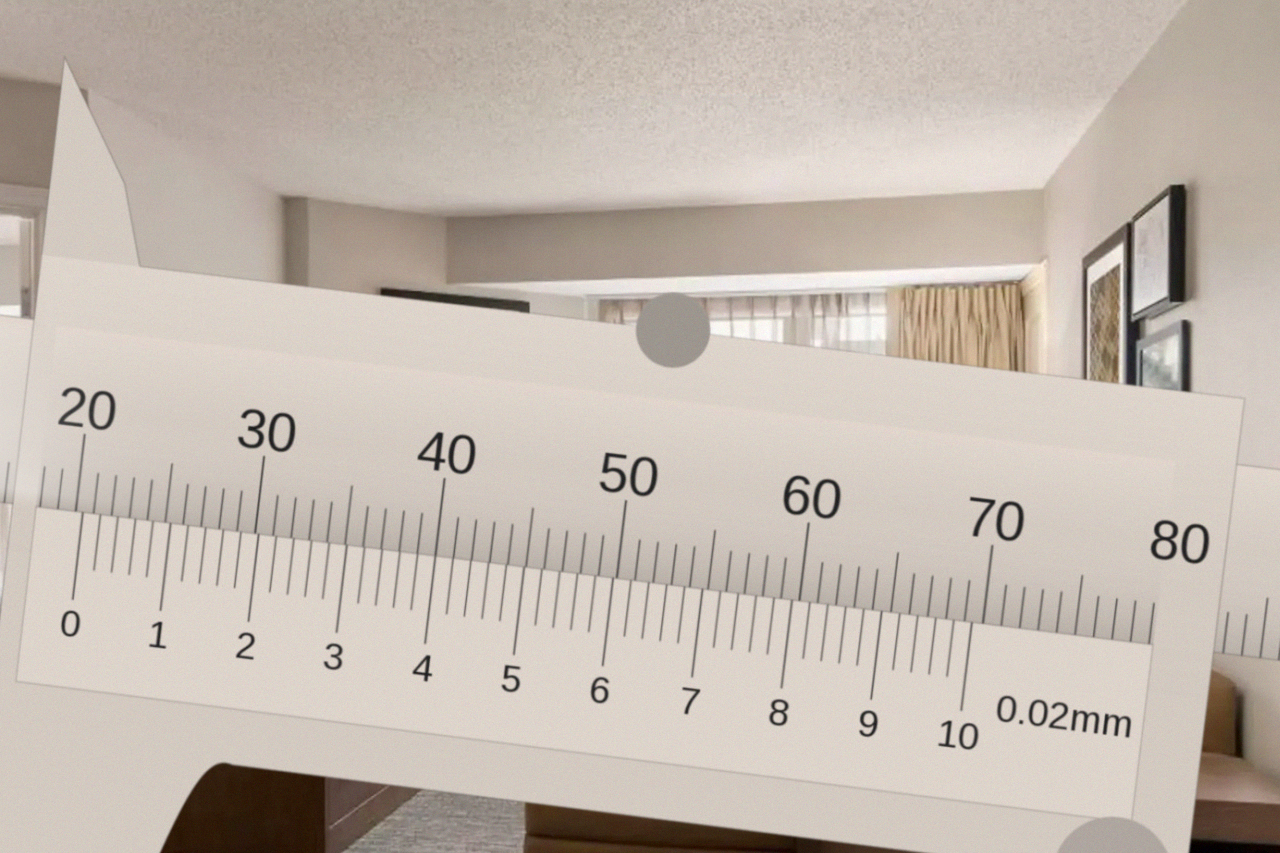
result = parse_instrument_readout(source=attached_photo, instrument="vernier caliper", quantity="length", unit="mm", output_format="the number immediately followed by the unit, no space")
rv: 20.4mm
